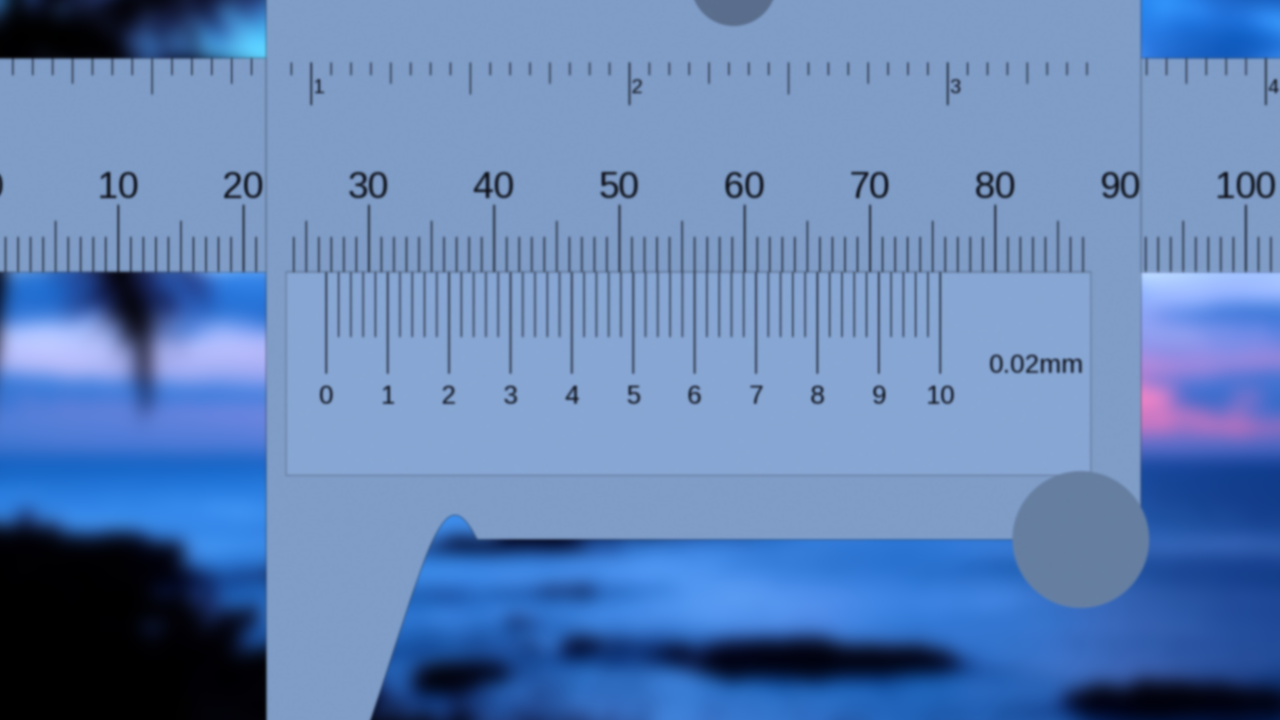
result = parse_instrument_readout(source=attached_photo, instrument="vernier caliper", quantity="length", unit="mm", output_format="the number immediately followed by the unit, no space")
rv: 26.6mm
